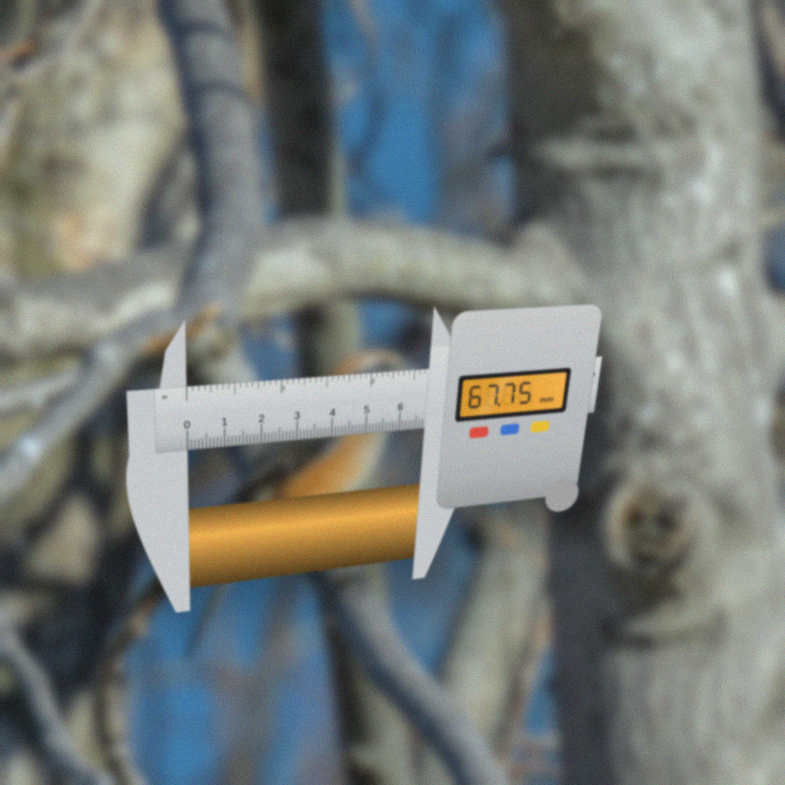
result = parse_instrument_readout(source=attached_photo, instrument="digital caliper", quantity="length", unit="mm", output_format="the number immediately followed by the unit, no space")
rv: 67.75mm
